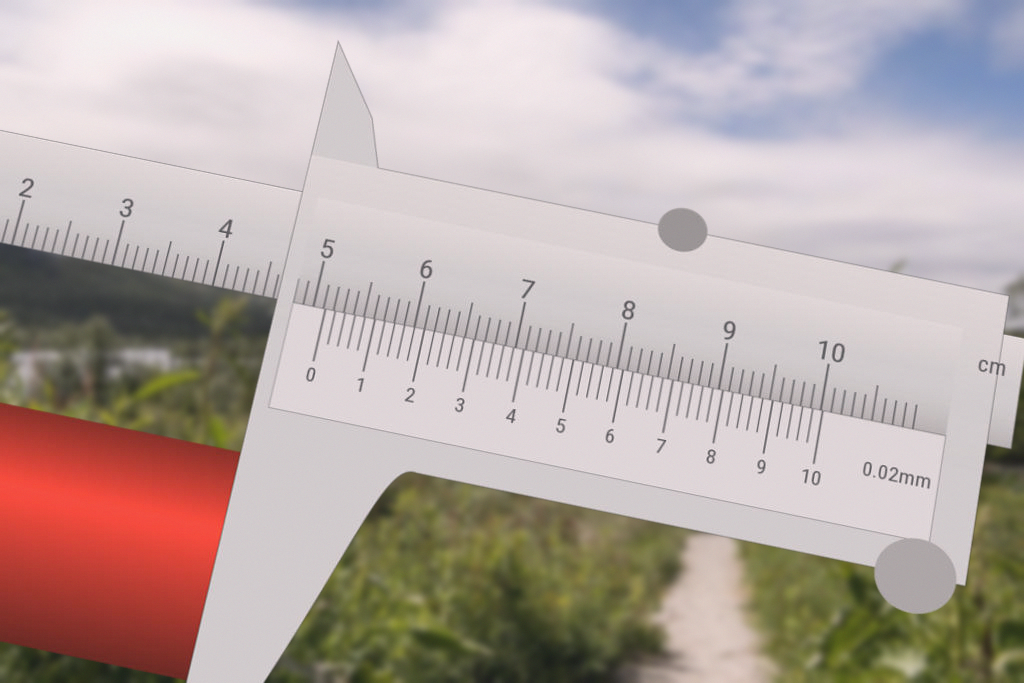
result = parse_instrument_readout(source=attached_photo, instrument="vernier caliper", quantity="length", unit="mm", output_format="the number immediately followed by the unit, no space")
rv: 51.2mm
